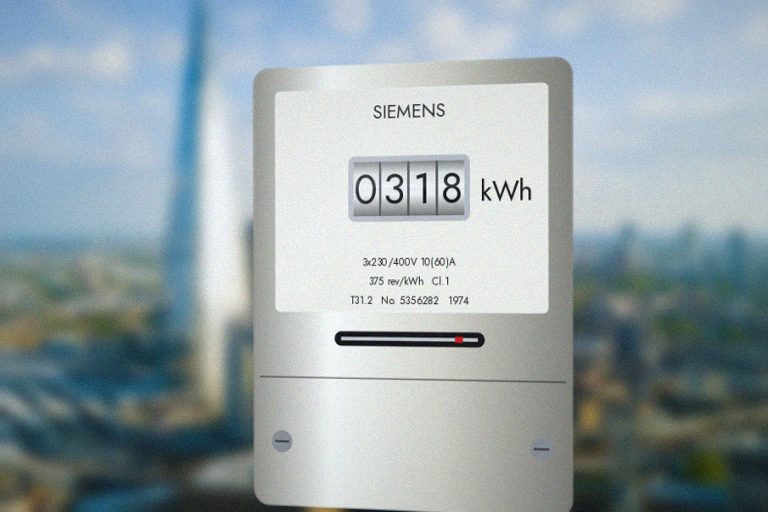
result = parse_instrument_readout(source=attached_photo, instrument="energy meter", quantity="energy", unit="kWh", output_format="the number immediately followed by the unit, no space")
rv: 318kWh
